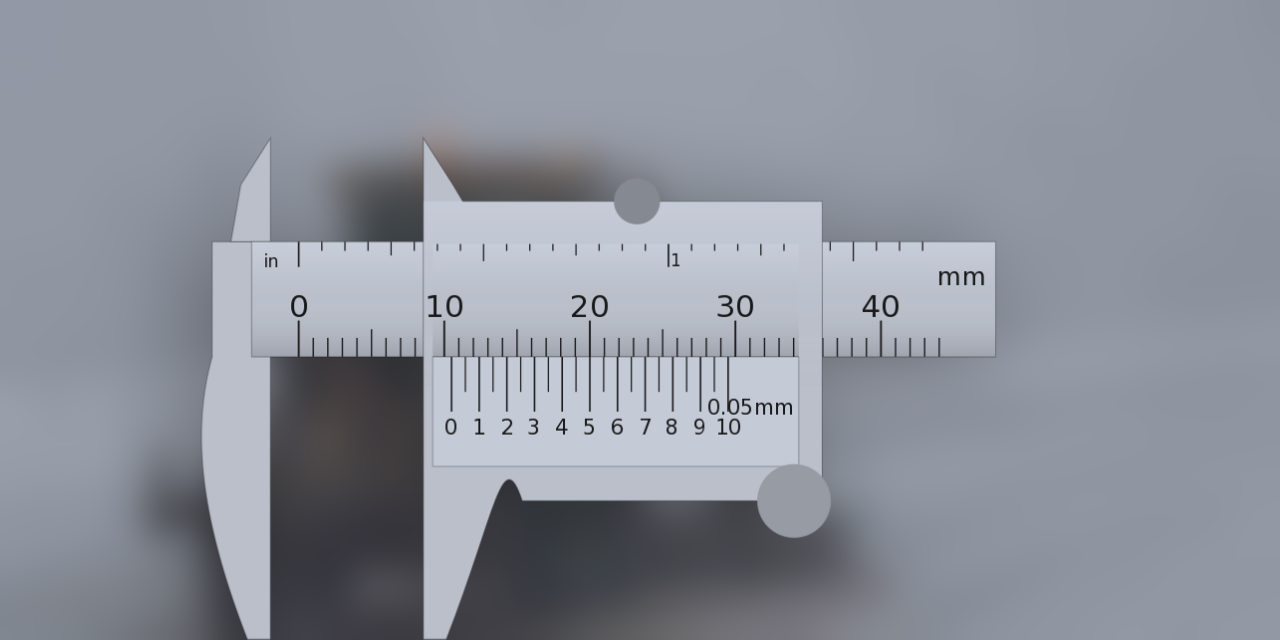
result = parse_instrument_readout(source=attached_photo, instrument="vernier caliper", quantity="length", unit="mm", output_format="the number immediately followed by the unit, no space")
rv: 10.5mm
